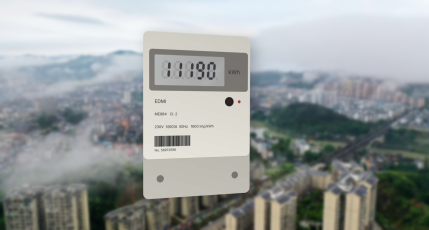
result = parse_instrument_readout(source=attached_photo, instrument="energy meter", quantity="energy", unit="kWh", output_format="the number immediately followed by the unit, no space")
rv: 11190kWh
